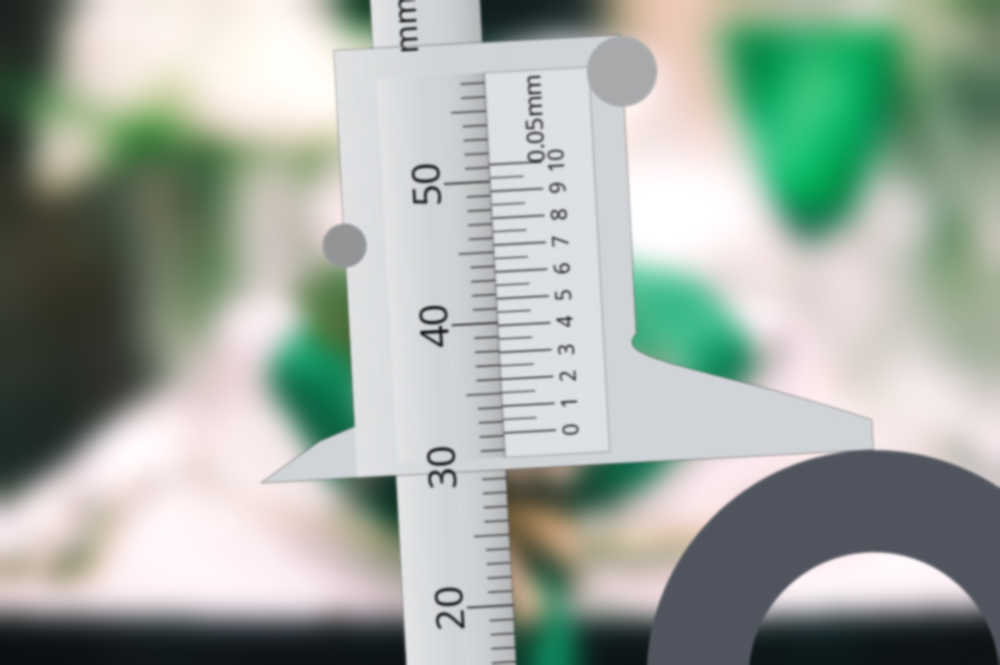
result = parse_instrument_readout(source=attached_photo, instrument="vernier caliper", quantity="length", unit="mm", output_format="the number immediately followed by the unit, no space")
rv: 32.2mm
